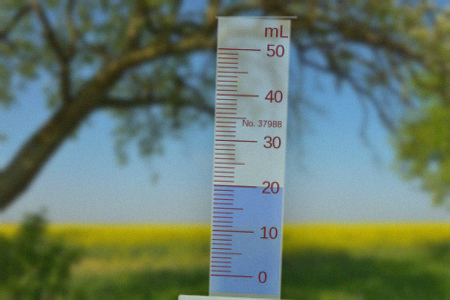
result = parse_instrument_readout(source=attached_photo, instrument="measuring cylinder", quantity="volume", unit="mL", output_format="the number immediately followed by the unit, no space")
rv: 20mL
